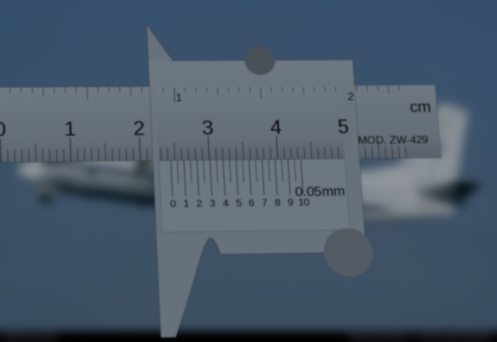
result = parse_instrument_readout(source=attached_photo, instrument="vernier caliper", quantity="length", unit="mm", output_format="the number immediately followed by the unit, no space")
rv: 24.4mm
